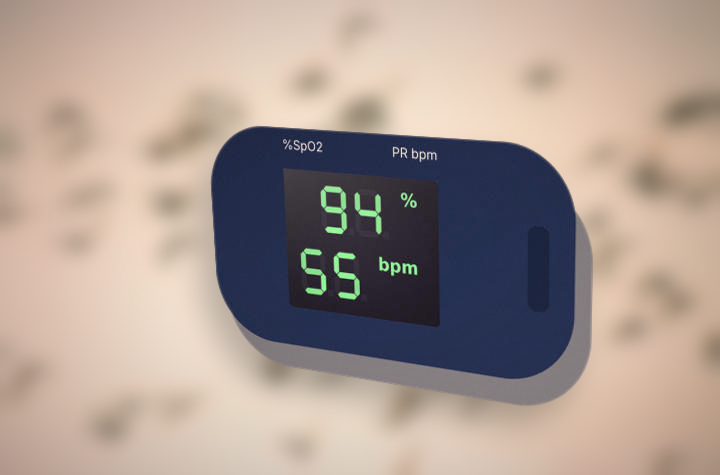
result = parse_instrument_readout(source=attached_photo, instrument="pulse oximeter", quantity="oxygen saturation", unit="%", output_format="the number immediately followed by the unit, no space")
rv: 94%
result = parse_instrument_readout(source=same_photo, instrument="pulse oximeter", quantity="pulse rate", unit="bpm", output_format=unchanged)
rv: 55bpm
